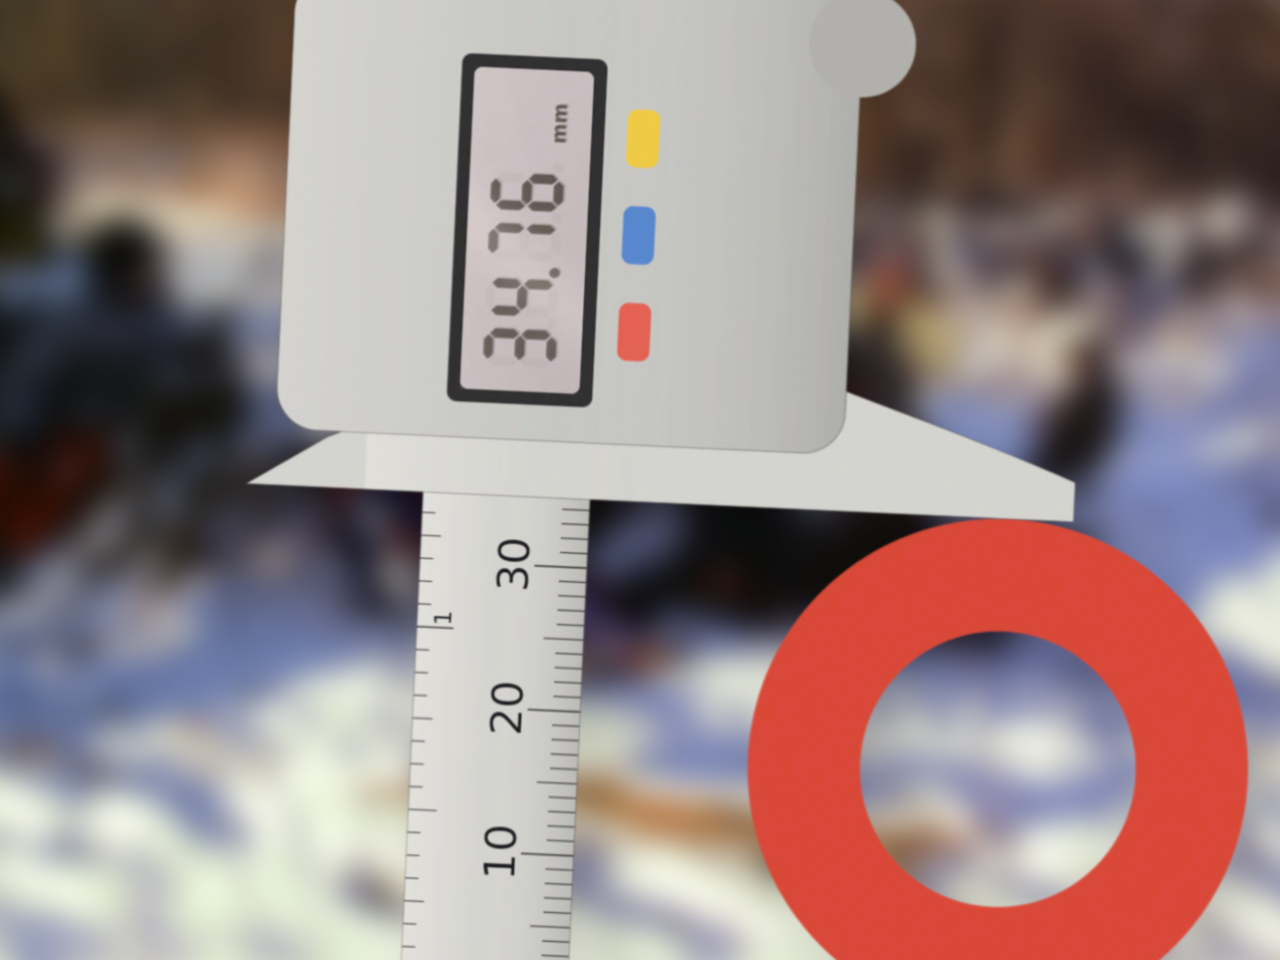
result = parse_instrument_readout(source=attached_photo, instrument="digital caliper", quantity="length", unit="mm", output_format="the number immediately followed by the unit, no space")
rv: 34.76mm
